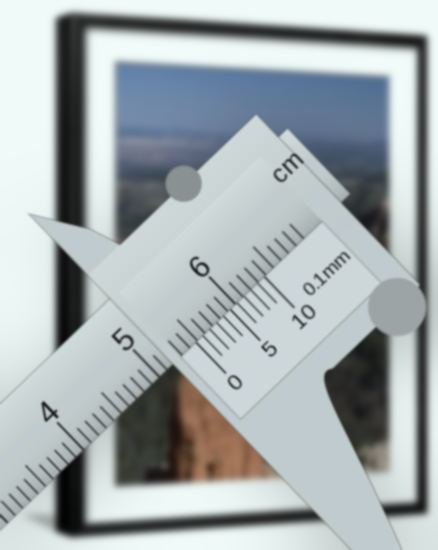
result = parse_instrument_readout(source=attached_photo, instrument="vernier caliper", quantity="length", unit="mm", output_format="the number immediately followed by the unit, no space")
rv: 54.8mm
